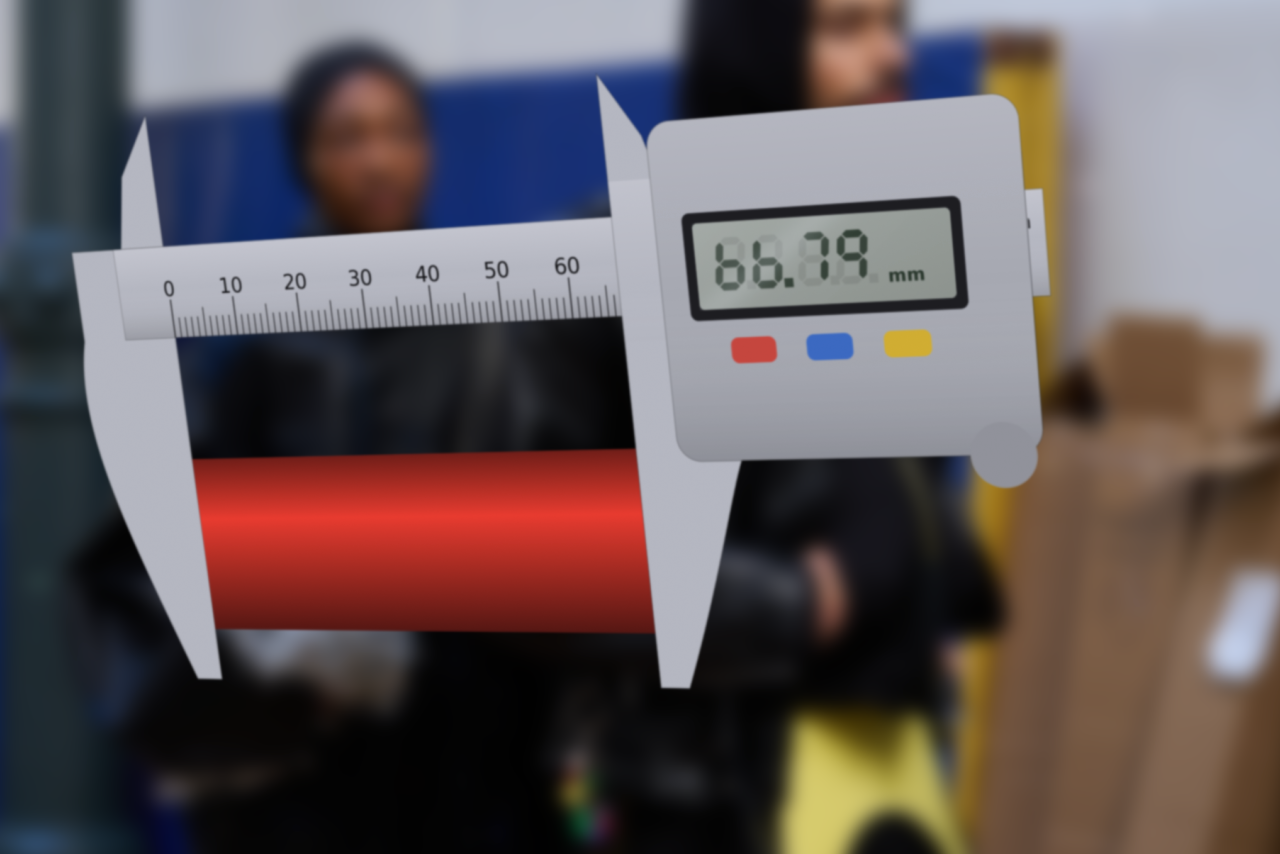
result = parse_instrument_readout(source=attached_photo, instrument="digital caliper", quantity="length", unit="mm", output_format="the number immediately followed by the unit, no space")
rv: 66.79mm
